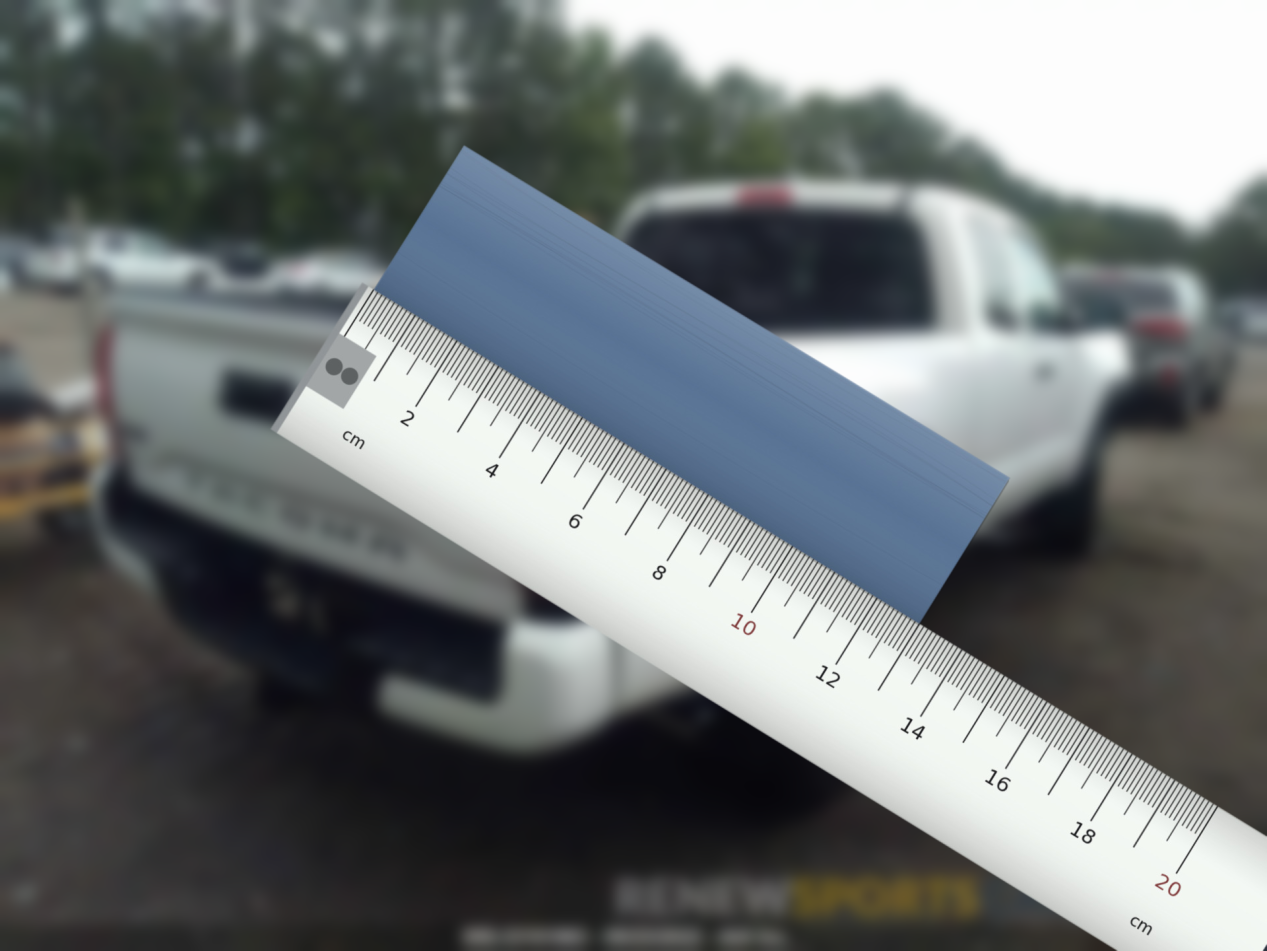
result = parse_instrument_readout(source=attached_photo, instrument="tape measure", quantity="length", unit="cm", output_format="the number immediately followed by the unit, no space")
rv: 13cm
